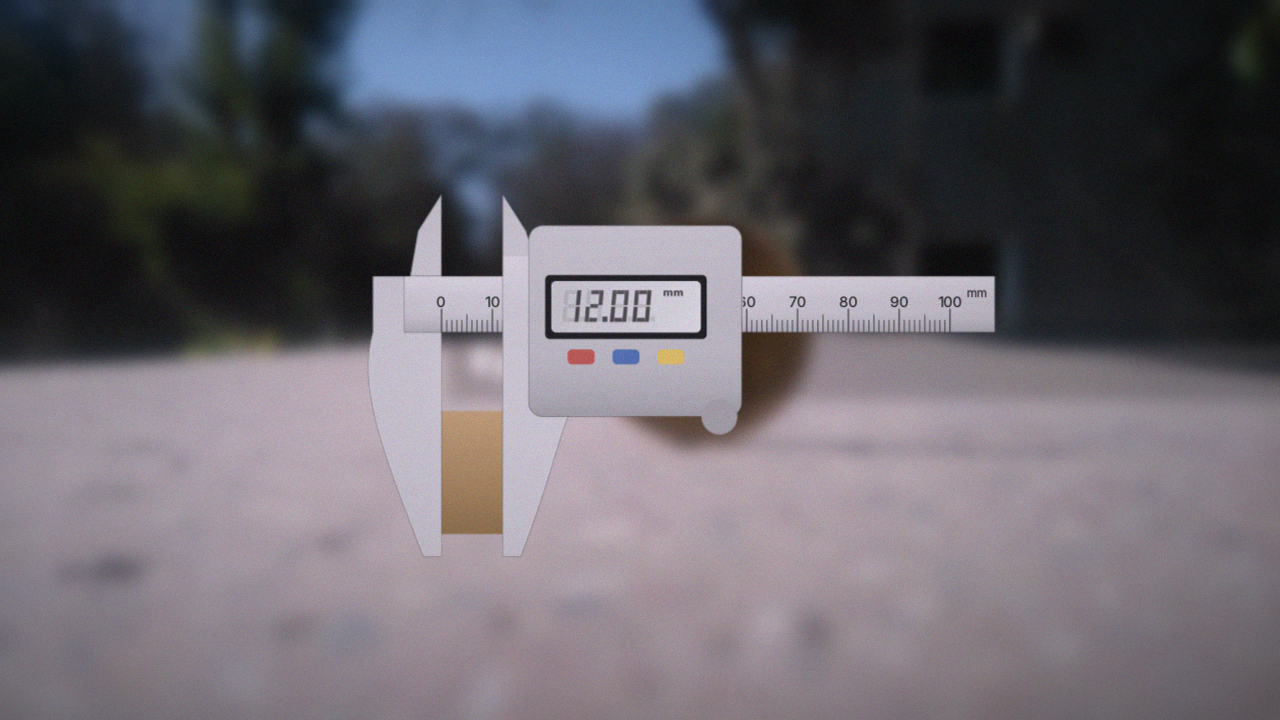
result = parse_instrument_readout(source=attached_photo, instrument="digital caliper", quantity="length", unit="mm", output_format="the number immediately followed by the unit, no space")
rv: 12.00mm
